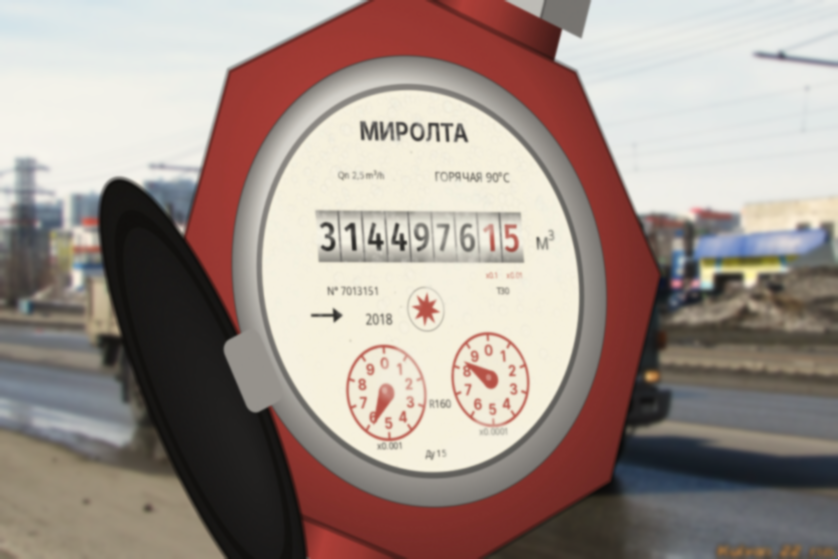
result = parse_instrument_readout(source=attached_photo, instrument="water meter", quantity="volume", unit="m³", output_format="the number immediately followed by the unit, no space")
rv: 3144976.1558m³
